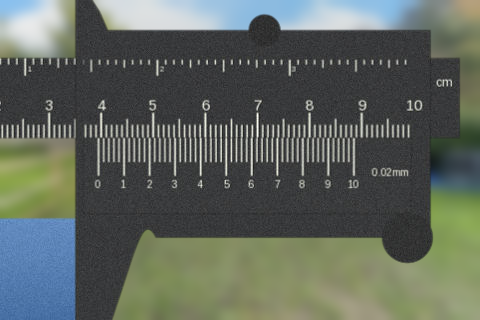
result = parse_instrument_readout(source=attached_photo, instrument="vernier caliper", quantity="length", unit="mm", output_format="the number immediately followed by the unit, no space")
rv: 39.5mm
